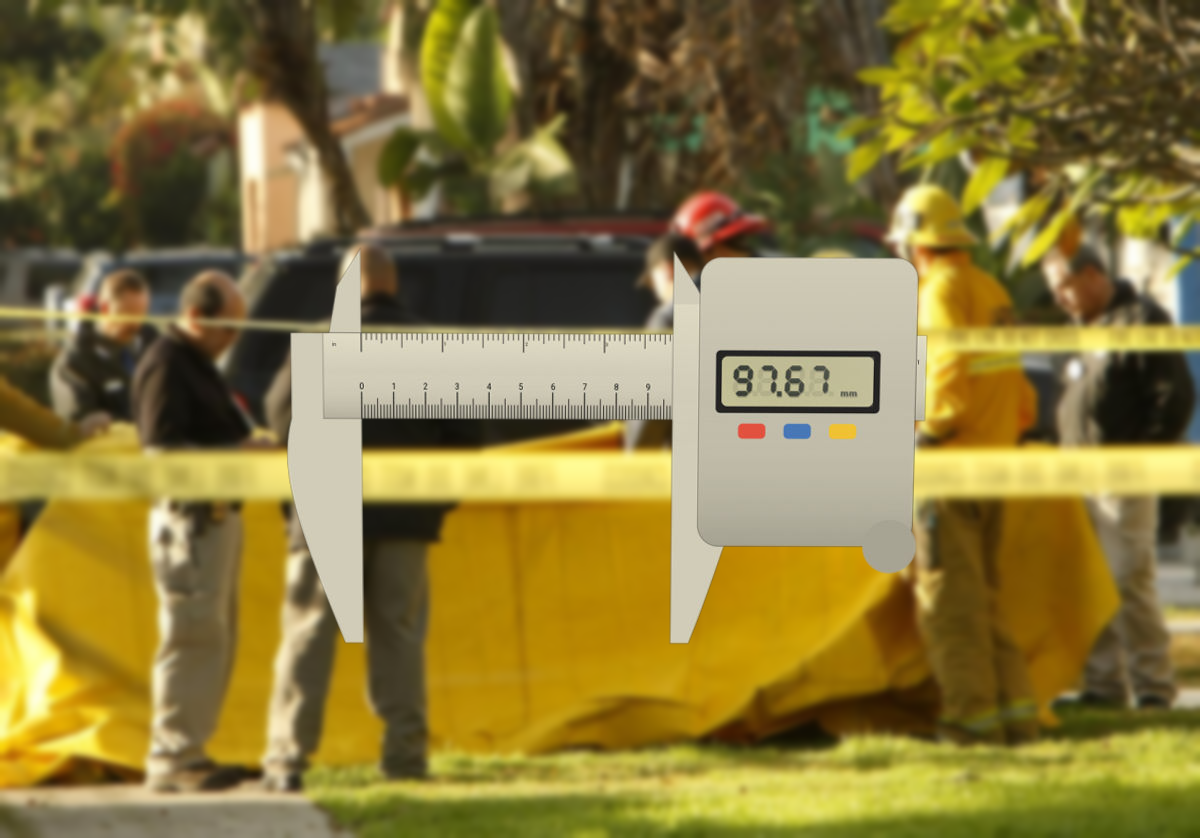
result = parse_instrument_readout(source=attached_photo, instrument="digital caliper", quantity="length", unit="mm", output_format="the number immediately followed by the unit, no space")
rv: 97.67mm
